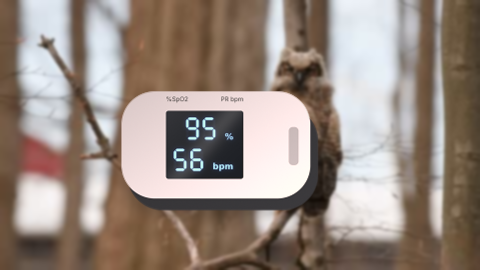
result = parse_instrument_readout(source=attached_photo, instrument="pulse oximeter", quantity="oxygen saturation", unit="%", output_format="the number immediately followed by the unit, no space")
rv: 95%
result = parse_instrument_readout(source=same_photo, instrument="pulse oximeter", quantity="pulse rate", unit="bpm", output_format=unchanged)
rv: 56bpm
